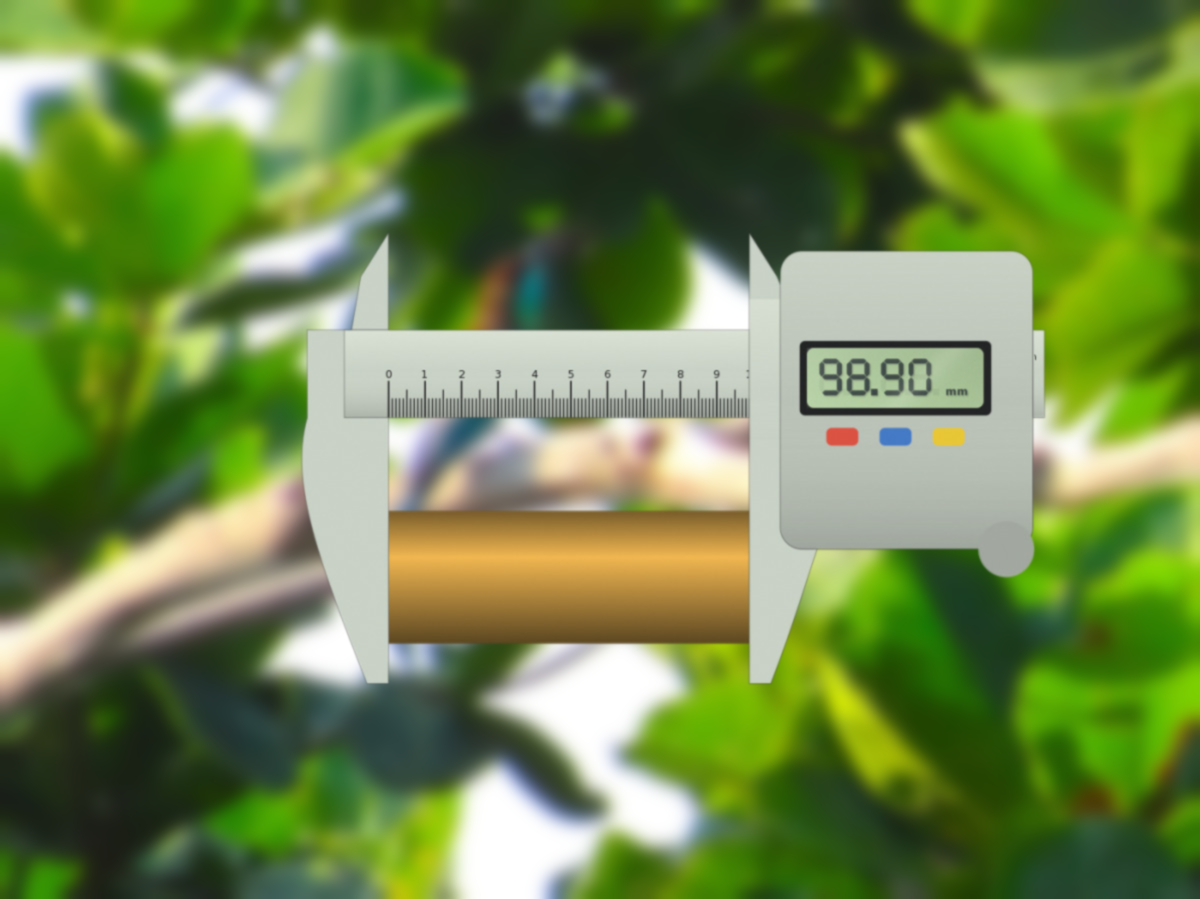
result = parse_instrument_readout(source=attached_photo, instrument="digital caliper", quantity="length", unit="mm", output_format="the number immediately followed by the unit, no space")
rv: 98.90mm
